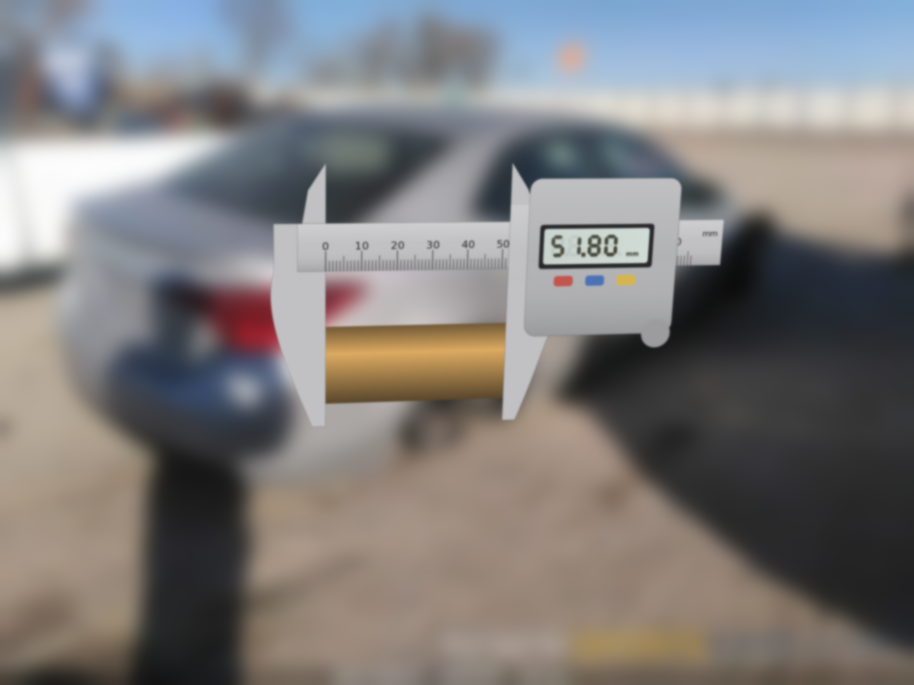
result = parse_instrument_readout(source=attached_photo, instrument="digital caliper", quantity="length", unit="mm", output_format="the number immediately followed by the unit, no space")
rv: 51.80mm
